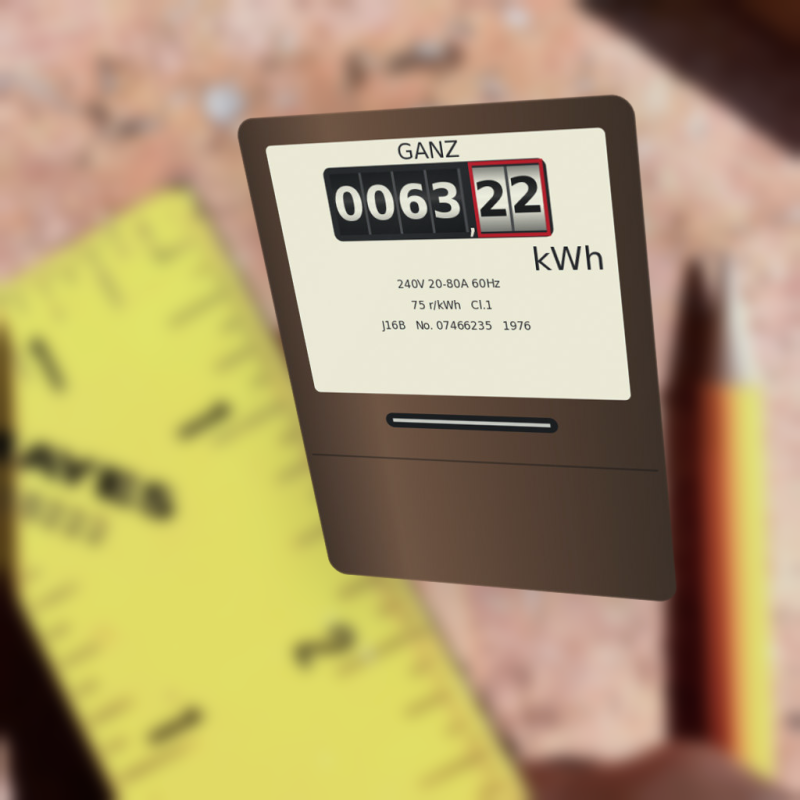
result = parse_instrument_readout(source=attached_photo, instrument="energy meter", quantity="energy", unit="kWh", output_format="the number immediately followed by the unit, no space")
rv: 63.22kWh
